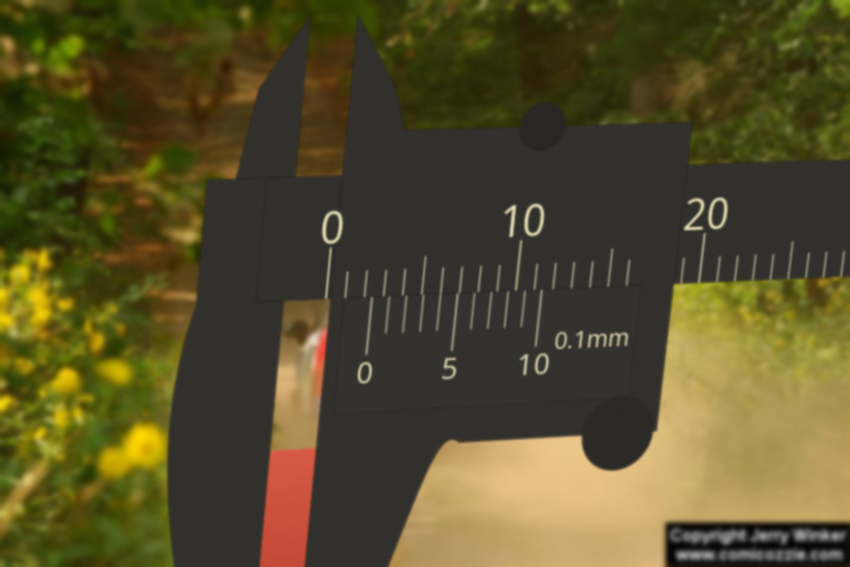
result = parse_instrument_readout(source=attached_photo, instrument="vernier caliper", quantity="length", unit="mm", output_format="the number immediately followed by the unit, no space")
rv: 2.4mm
